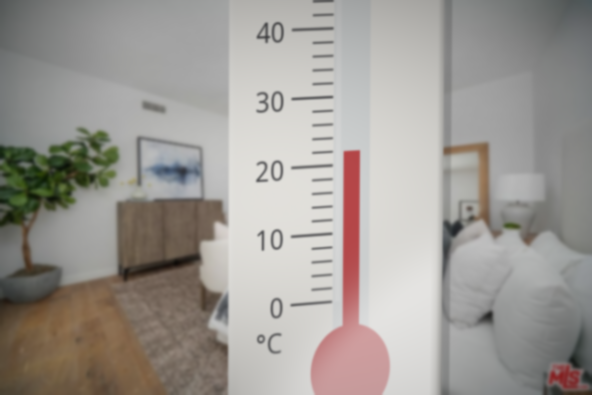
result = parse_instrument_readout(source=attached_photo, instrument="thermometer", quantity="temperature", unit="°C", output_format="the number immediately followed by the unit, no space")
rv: 22°C
